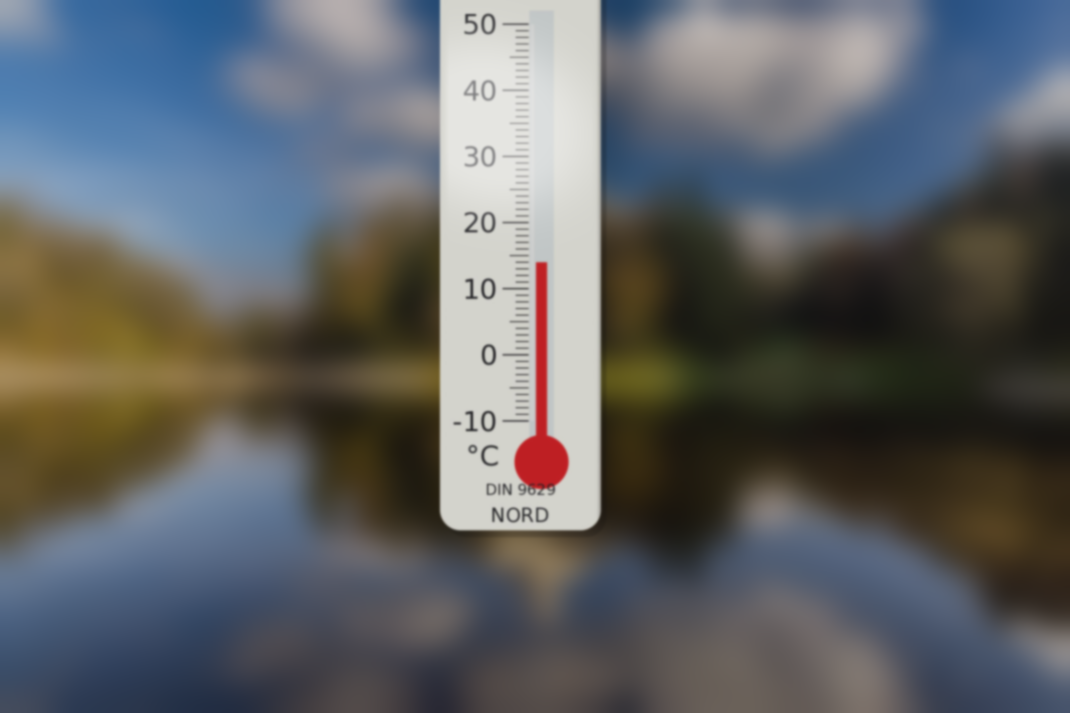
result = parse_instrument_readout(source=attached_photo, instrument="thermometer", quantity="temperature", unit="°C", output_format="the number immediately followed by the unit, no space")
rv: 14°C
